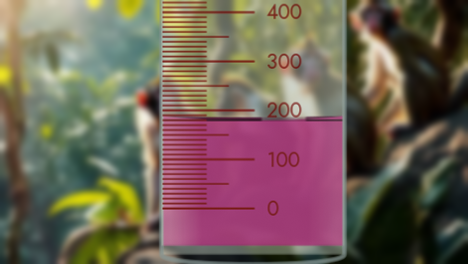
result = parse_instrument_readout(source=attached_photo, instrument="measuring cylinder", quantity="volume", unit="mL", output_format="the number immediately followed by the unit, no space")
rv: 180mL
